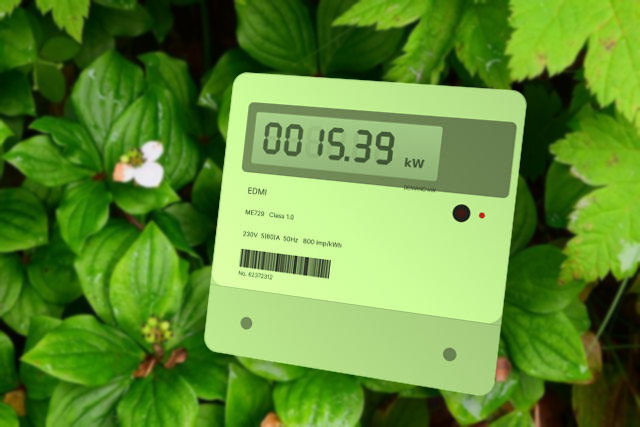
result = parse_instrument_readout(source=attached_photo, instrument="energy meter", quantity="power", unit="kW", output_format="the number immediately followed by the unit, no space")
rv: 15.39kW
